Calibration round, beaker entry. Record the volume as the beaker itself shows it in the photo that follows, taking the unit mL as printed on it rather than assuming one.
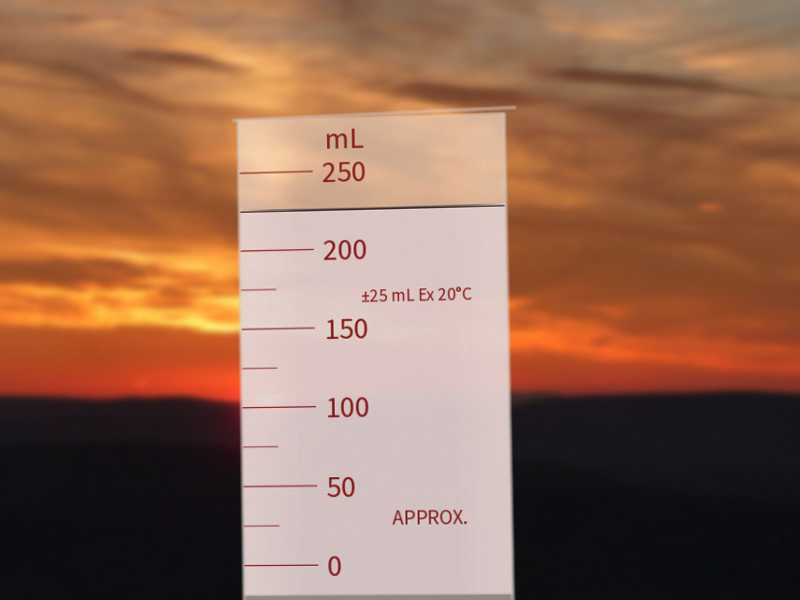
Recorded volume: 225 mL
